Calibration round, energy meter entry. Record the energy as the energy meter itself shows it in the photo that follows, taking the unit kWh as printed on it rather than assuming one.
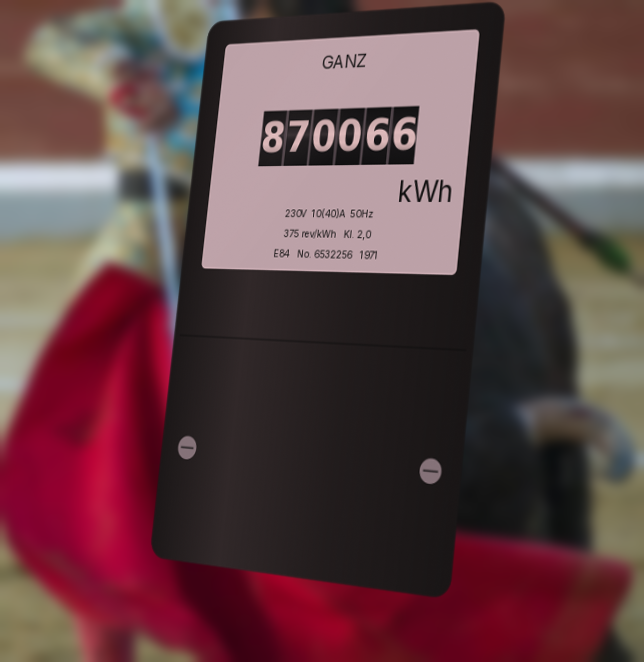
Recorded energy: 870066 kWh
